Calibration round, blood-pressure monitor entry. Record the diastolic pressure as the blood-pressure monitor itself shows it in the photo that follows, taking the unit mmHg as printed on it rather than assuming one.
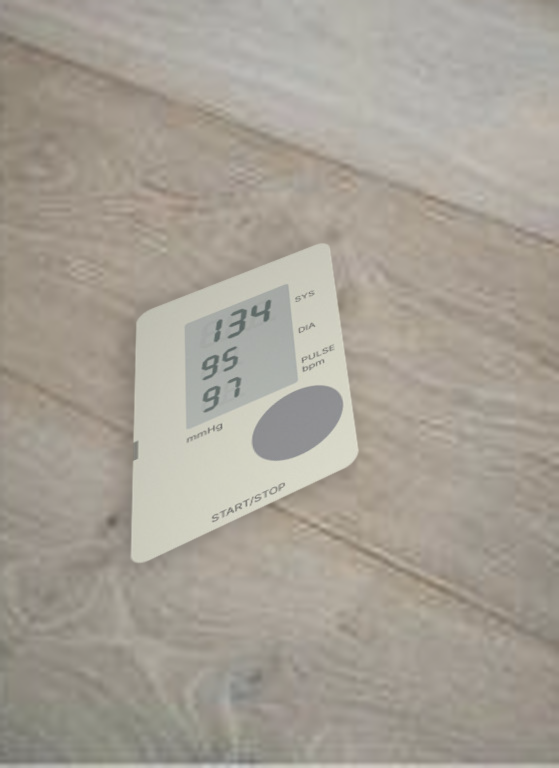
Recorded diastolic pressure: 95 mmHg
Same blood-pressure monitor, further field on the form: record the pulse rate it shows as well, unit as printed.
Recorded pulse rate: 97 bpm
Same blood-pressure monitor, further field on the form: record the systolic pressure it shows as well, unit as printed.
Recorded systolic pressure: 134 mmHg
